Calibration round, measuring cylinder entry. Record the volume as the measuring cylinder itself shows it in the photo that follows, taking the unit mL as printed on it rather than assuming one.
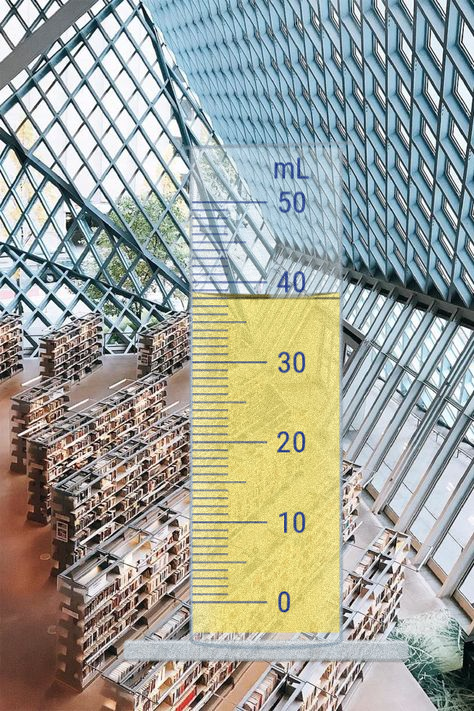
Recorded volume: 38 mL
